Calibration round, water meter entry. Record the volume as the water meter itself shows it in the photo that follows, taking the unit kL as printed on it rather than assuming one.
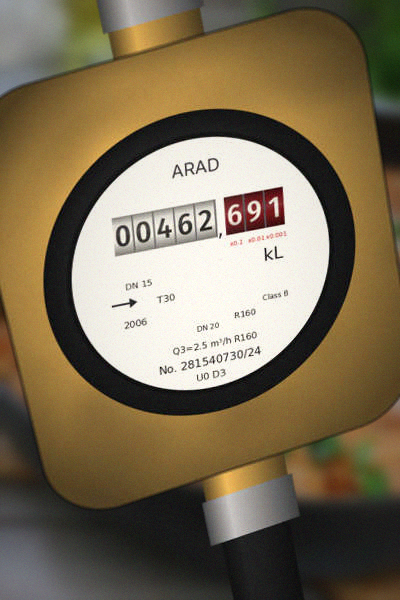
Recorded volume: 462.691 kL
